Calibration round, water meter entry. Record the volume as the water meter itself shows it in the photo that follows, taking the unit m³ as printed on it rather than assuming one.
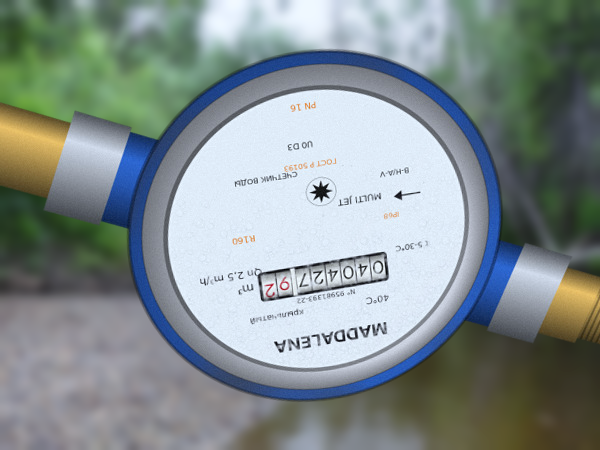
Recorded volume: 40427.92 m³
